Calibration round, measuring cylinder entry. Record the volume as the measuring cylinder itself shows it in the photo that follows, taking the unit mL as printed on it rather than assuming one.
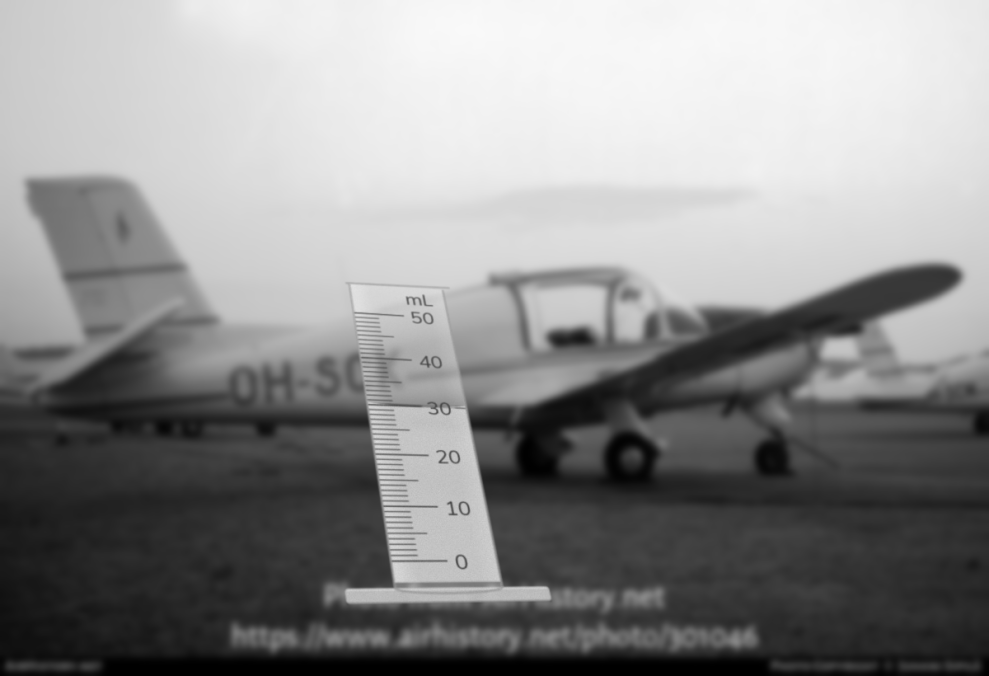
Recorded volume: 30 mL
